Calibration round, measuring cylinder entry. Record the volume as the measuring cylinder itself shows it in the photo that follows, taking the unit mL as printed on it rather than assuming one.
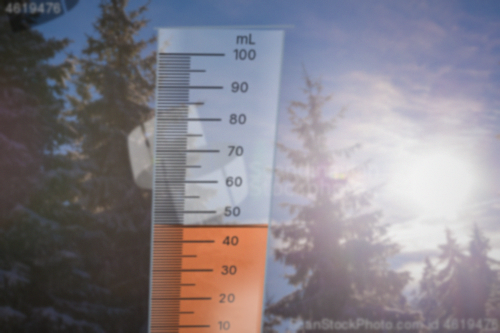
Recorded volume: 45 mL
